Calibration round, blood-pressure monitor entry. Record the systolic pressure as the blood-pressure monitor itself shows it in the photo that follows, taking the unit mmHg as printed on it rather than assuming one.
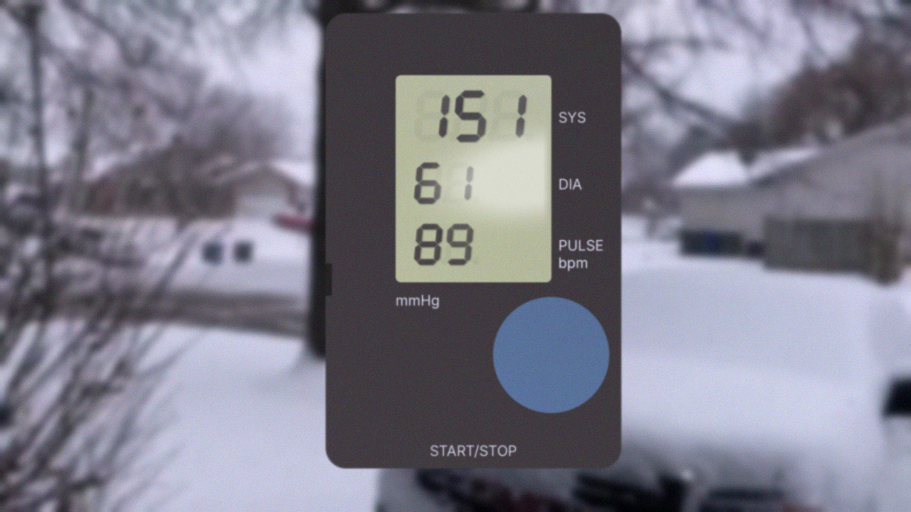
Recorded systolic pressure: 151 mmHg
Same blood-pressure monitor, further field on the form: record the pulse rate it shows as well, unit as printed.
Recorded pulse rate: 89 bpm
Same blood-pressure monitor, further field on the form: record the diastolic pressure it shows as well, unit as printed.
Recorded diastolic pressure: 61 mmHg
